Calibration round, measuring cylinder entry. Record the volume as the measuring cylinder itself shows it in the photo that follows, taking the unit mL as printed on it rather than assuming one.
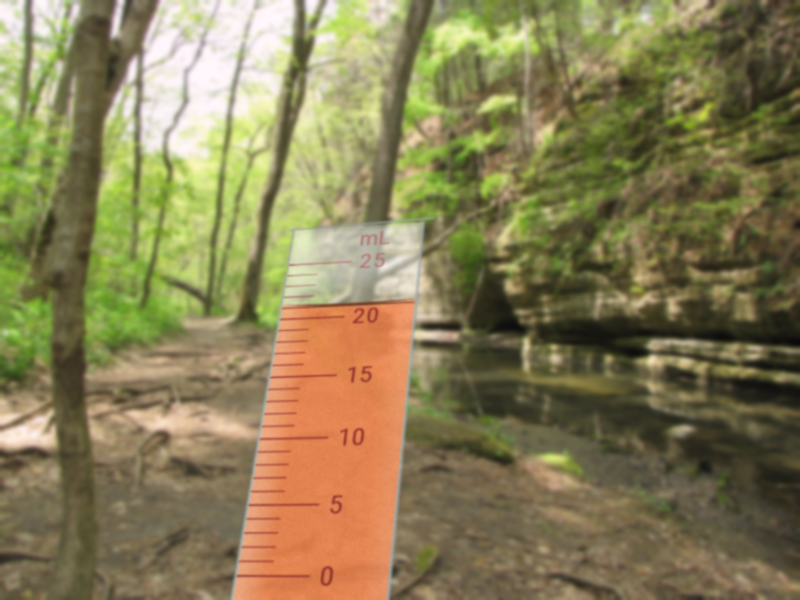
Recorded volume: 21 mL
